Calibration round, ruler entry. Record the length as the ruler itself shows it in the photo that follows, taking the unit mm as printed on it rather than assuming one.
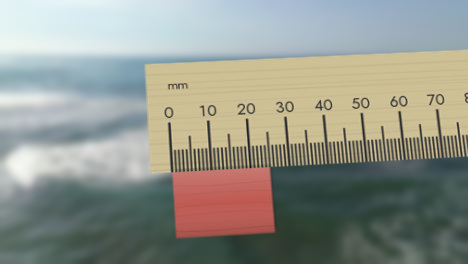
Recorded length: 25 mm
